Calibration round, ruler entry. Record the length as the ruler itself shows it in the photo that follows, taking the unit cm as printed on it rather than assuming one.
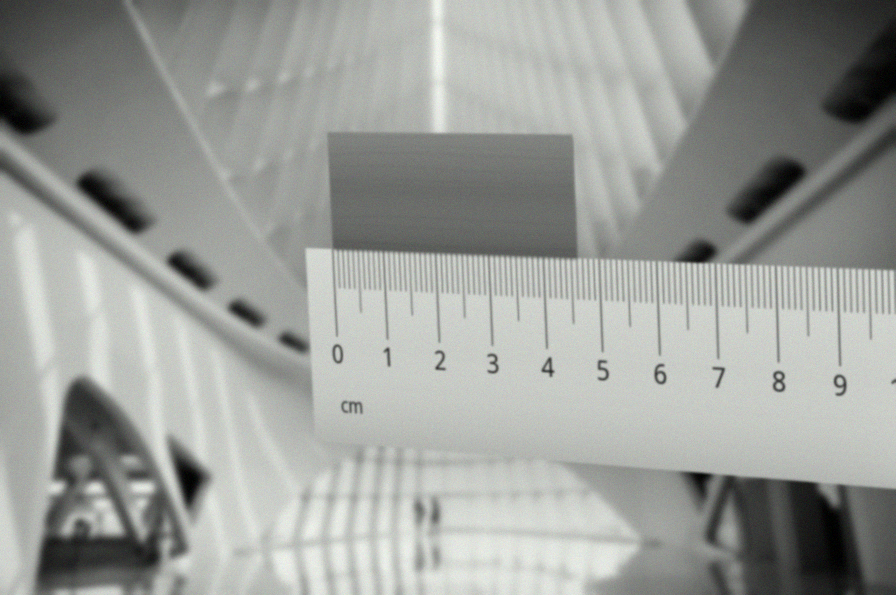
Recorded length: 4.6 cm
